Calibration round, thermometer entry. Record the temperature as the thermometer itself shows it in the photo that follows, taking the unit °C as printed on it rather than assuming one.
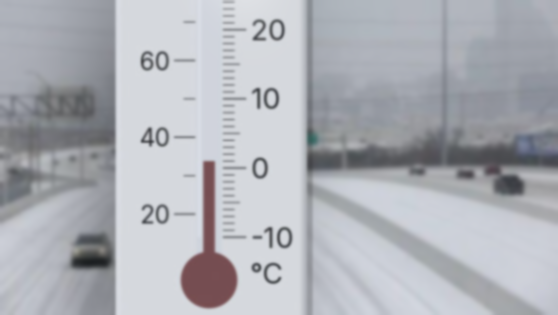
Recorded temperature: 1 °C
